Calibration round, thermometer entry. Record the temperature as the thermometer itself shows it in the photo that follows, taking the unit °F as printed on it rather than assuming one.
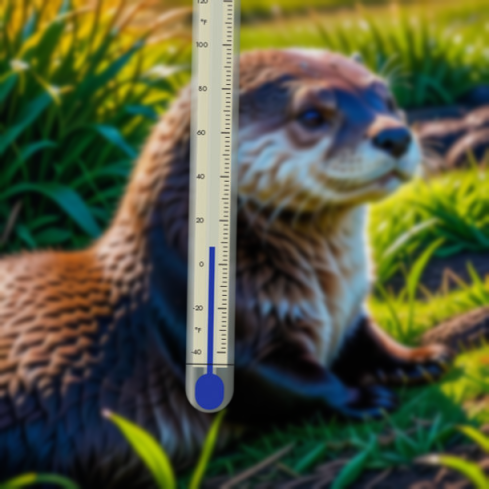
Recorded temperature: 8 °F
